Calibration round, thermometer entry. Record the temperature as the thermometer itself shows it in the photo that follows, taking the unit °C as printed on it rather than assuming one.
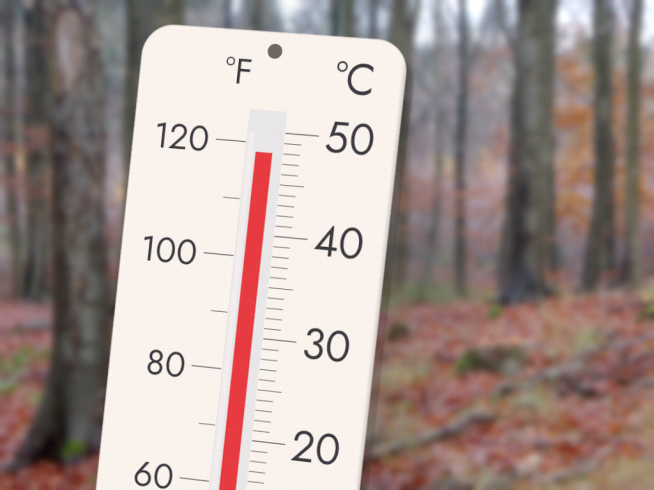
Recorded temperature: 48 °C
